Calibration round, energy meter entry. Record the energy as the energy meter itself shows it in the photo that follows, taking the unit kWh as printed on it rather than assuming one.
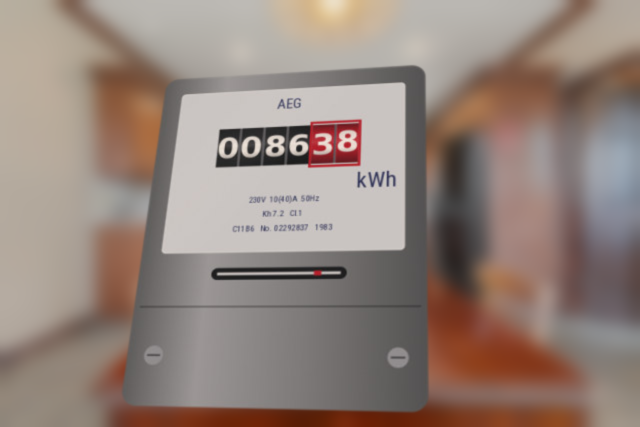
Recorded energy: 86.38 kWh
